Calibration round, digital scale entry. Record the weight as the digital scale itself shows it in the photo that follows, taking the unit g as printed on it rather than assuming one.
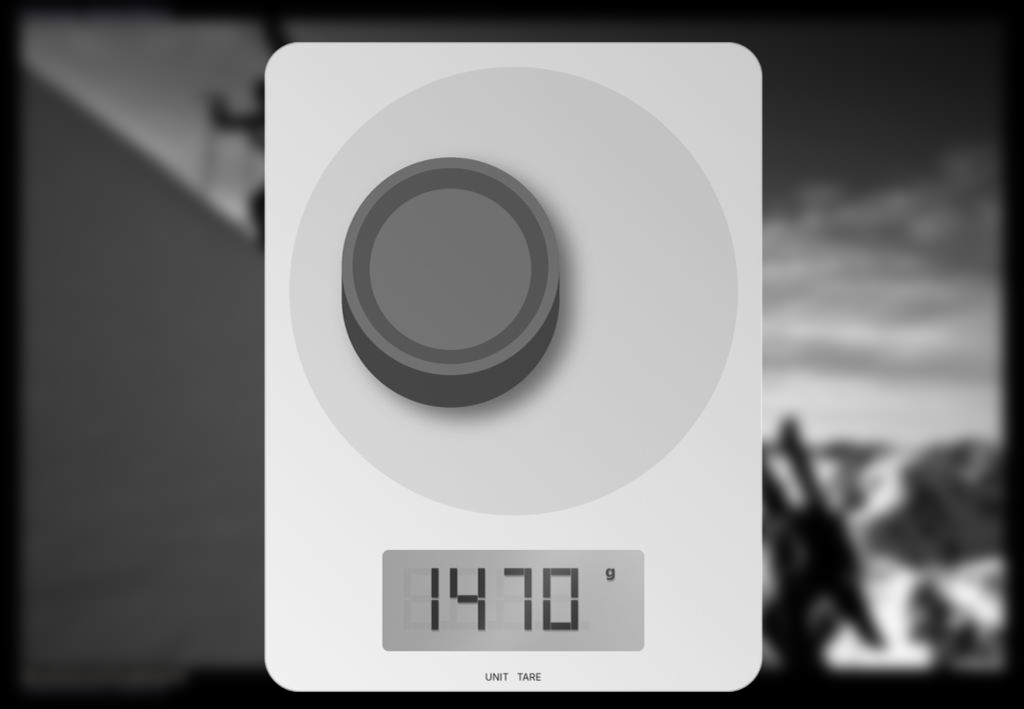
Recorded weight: 1470 g
